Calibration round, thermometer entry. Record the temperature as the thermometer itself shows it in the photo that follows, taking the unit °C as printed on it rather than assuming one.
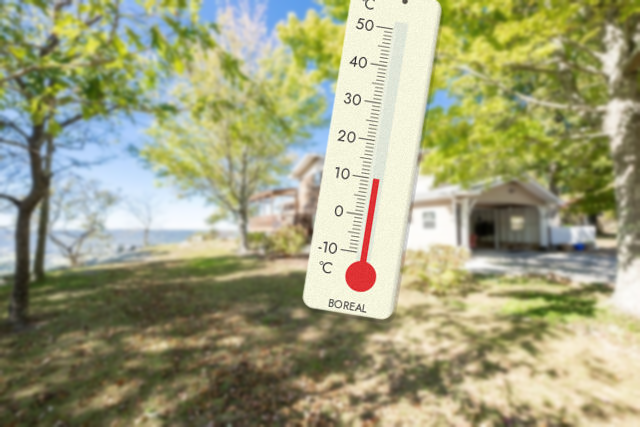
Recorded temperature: 10 °C
